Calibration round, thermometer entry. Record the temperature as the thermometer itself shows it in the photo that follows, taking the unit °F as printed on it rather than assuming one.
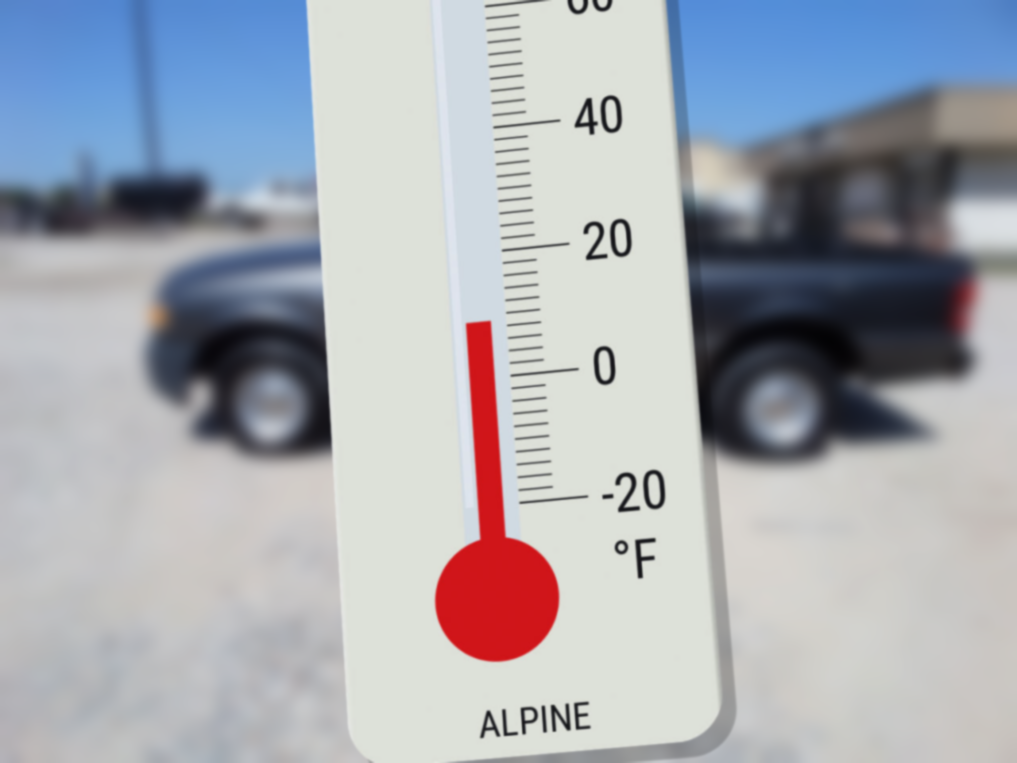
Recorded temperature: 9 °F
